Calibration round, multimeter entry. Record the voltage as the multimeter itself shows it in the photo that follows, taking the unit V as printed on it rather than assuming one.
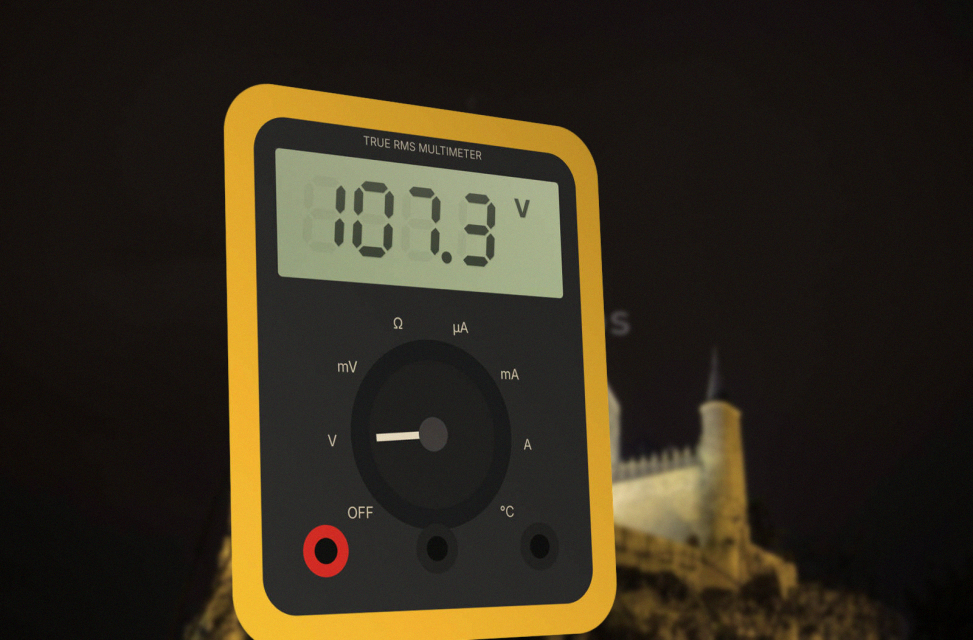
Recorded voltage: 107.3 V
